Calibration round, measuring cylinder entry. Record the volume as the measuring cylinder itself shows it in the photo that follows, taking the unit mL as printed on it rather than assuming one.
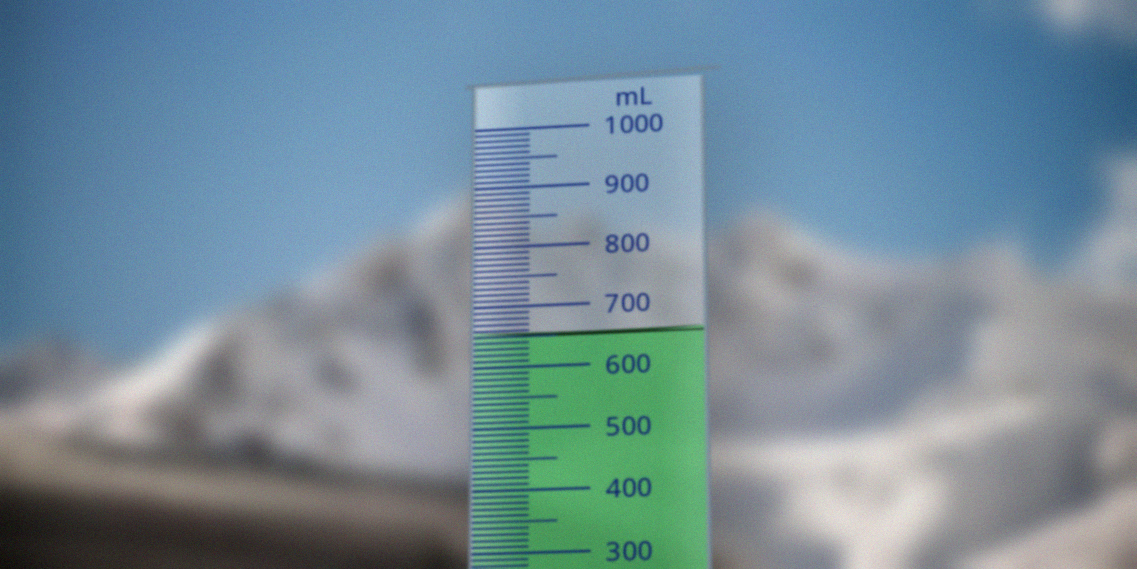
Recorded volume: 650 mL
